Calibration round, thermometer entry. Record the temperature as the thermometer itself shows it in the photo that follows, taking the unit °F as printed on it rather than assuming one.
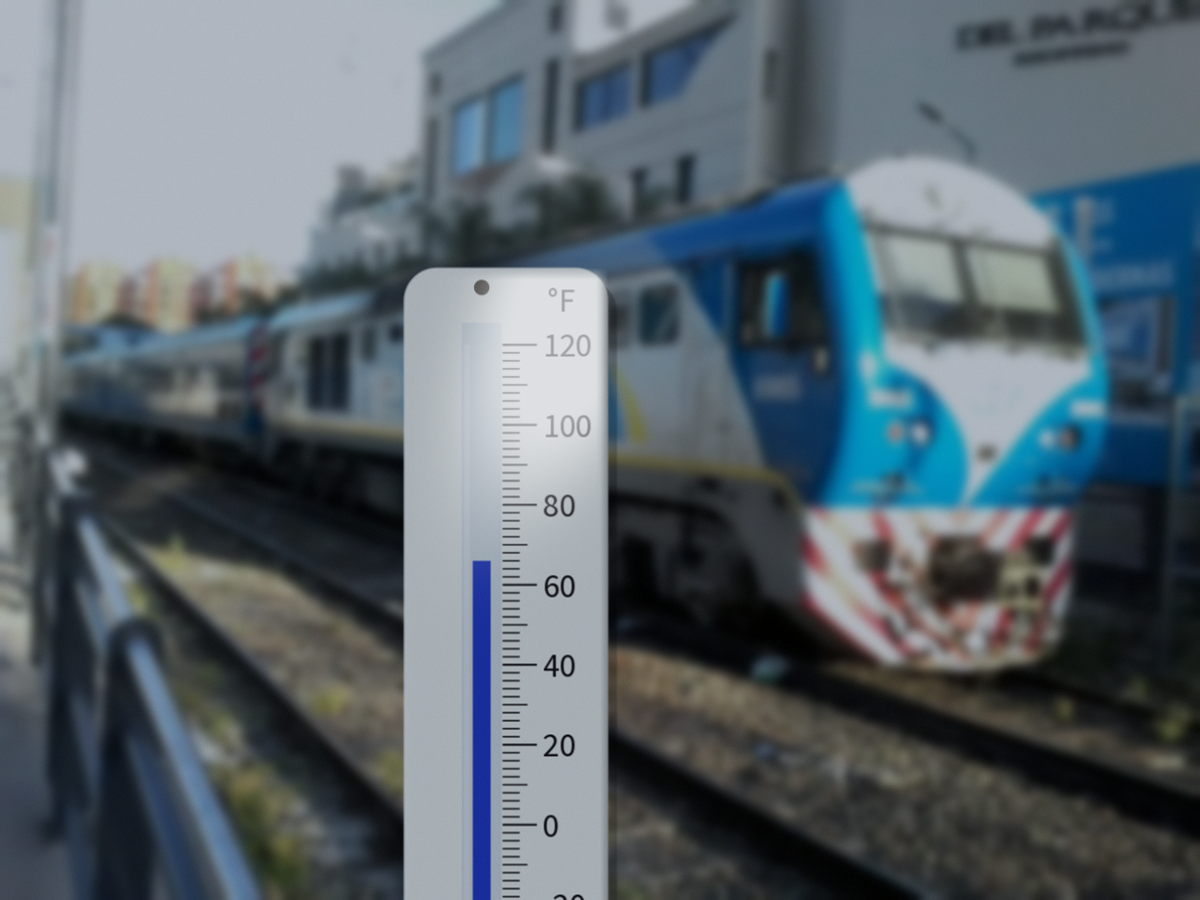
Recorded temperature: 66 °F
